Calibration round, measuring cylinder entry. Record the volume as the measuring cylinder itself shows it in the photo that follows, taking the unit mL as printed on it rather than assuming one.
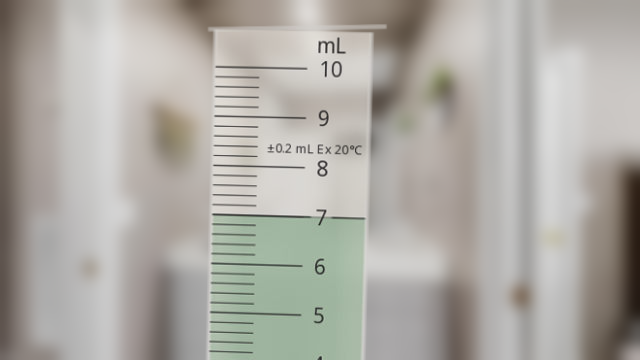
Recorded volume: 7 mL
